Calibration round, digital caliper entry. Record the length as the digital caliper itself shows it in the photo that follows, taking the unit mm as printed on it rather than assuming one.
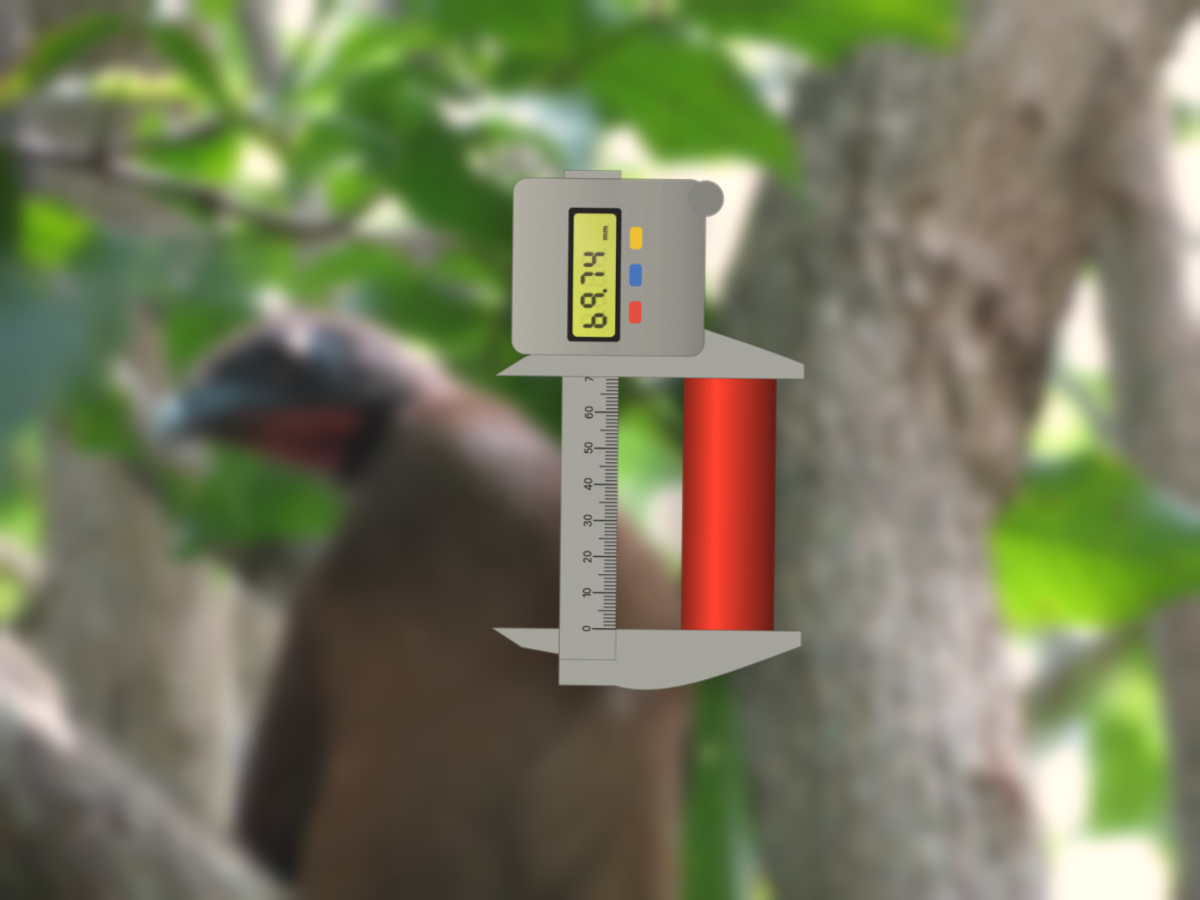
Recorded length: 69.74 mm
